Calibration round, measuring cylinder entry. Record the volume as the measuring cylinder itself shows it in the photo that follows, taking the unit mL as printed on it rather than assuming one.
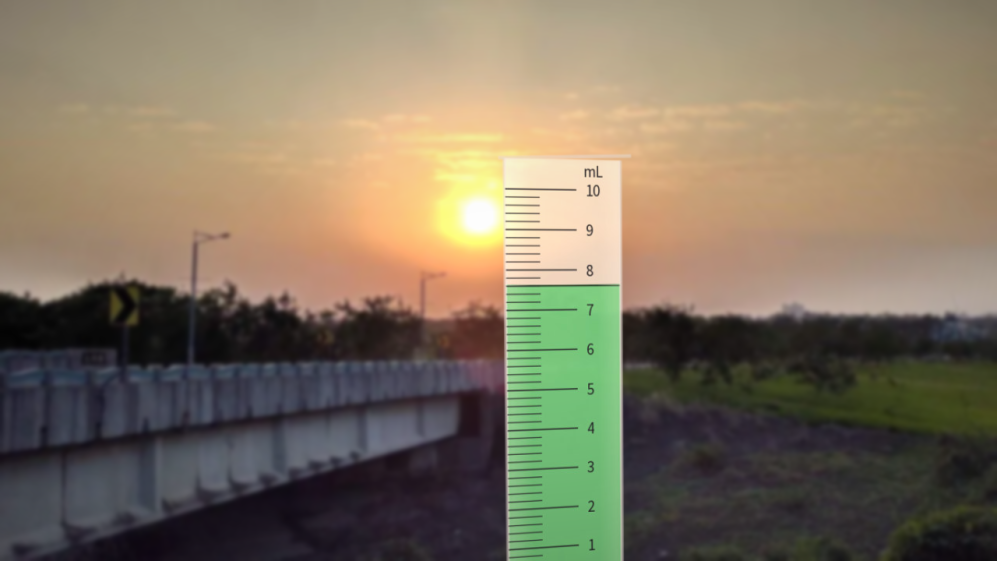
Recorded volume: 7.6 mL
